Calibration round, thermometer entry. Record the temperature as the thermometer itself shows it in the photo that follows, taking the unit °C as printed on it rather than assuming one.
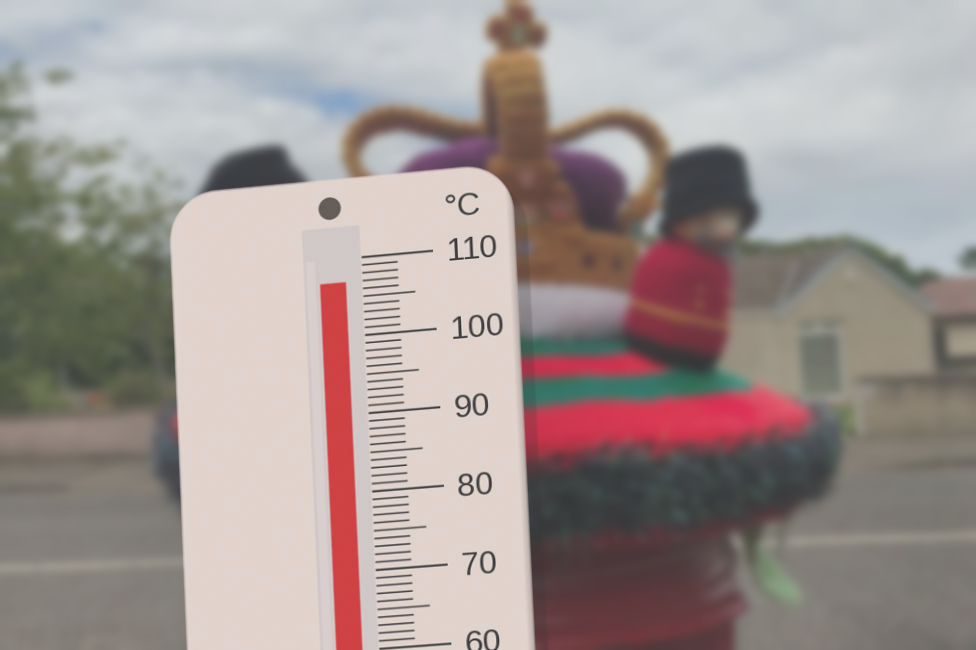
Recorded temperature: 107 °C
